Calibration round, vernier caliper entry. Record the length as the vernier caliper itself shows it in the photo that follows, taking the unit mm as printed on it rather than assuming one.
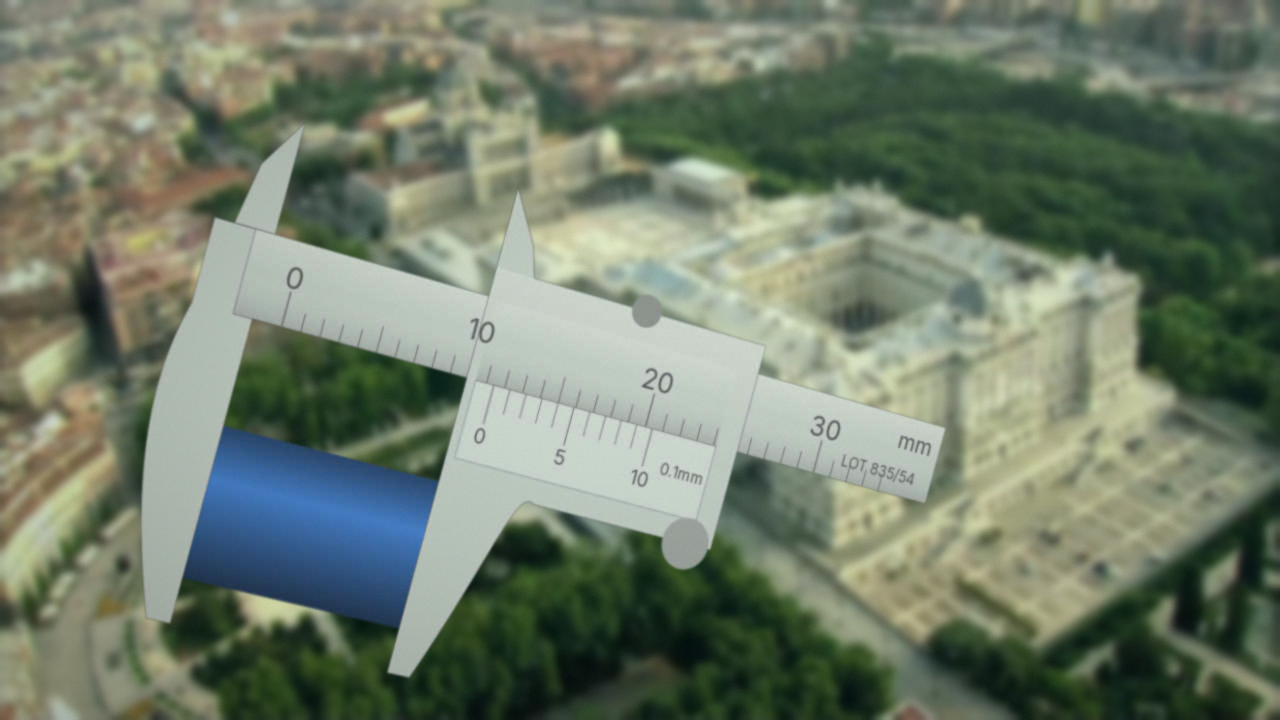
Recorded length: 11.4 mm
